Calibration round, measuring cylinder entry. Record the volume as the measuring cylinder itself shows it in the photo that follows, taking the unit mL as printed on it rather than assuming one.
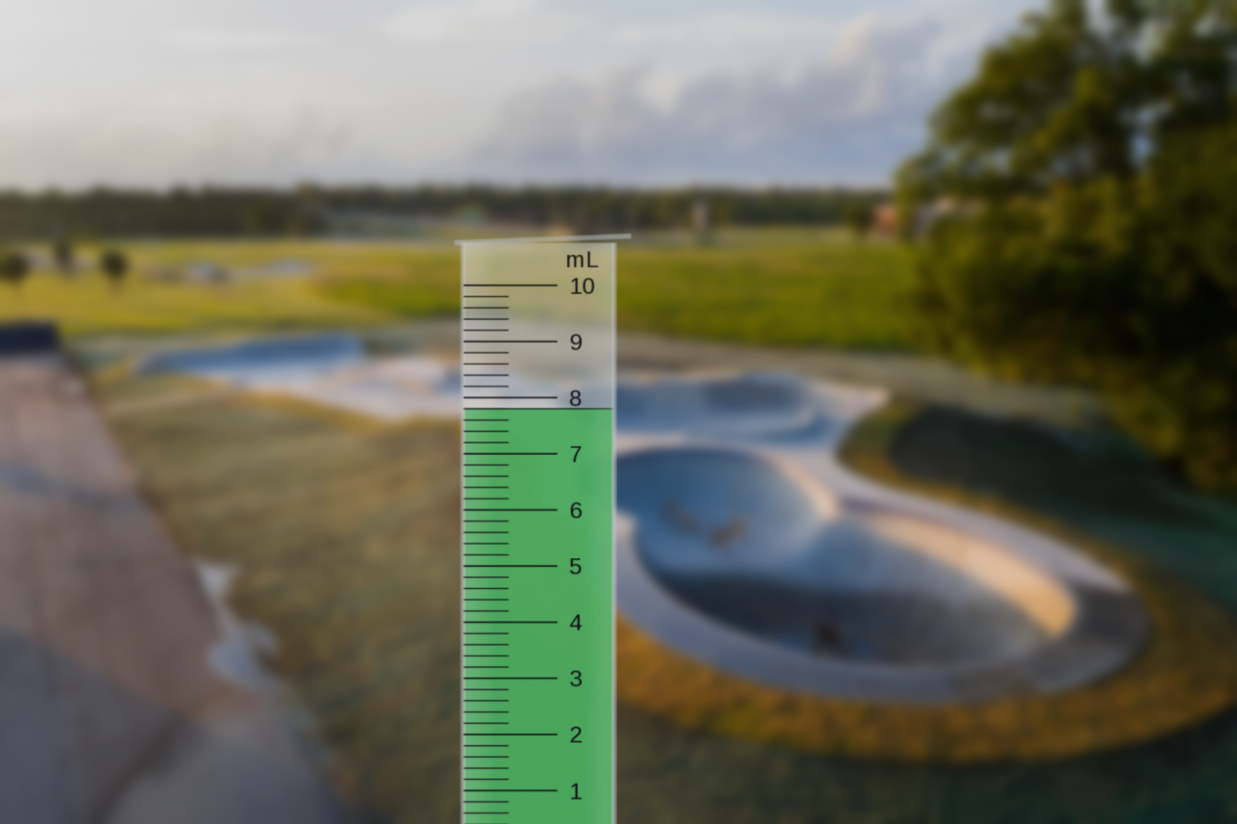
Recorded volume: 7.8 mL
